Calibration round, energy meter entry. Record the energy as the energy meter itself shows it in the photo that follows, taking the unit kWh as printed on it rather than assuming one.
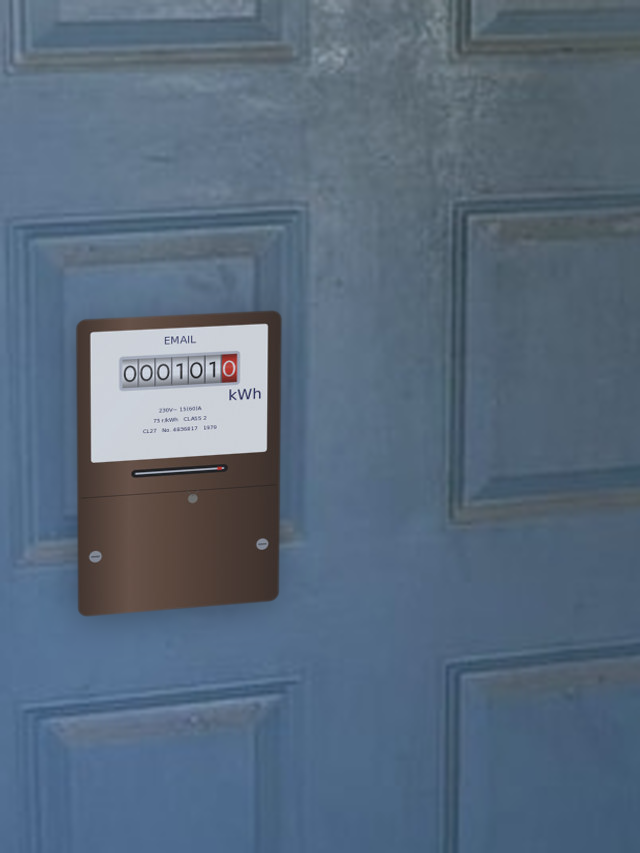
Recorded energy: 101.0 kWh
